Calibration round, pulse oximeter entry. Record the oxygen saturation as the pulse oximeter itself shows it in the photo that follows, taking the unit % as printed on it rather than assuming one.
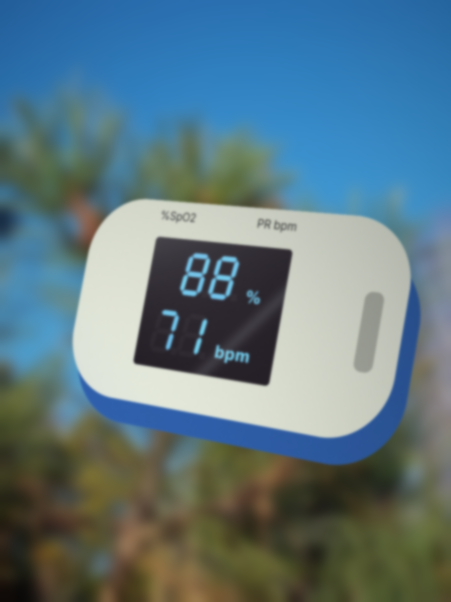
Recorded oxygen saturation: 88 %
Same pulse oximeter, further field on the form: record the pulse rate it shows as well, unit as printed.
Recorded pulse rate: 71 bpm
